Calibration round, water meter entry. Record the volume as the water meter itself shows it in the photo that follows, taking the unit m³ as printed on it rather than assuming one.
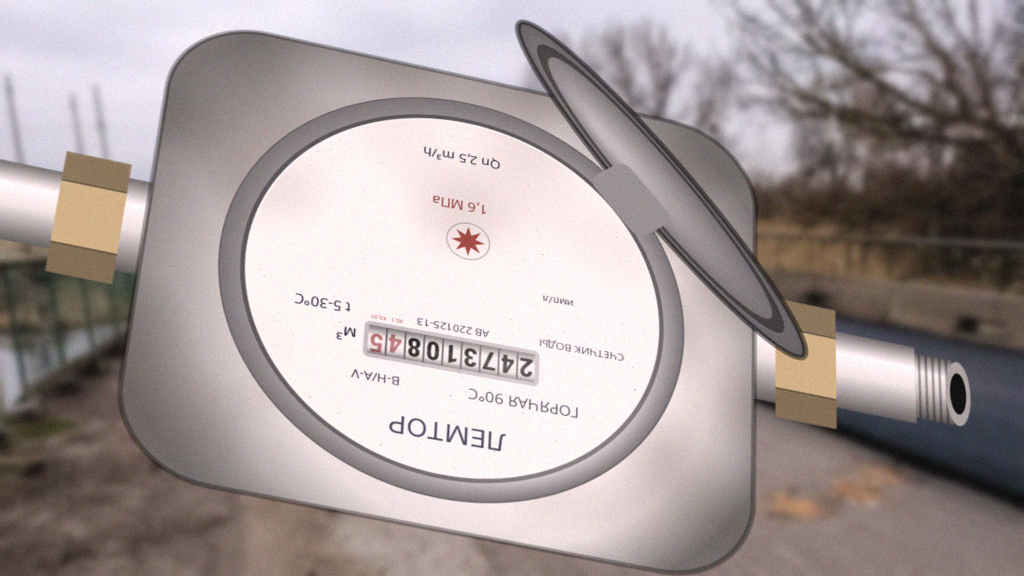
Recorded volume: 2473108.45 m³
